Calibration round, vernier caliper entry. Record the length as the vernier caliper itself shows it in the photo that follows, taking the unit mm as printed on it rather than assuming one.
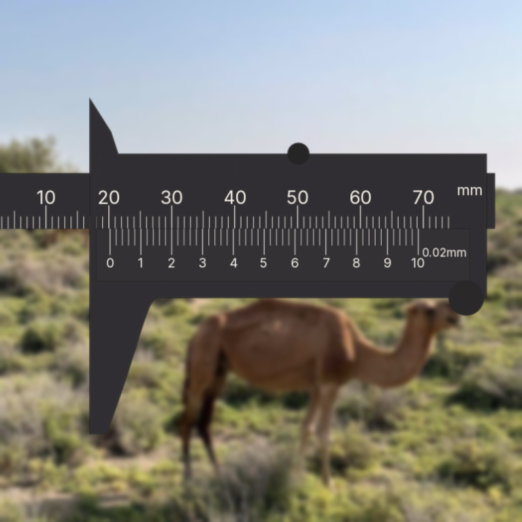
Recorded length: 20.2 mm
